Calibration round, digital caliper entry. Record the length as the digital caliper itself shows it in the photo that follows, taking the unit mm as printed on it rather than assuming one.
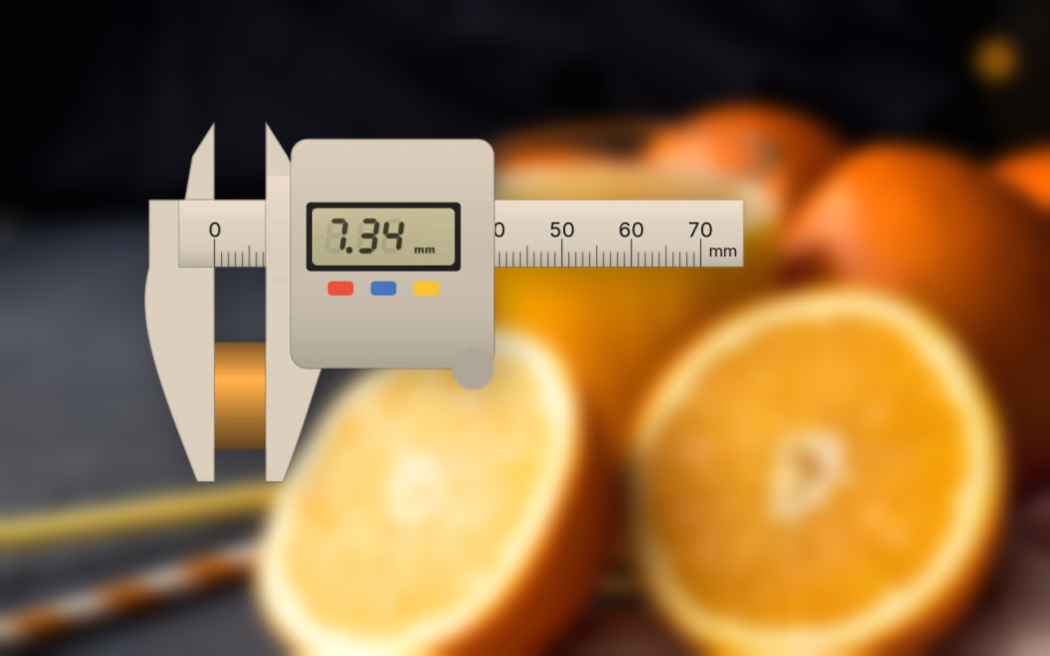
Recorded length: 7.34 mm
